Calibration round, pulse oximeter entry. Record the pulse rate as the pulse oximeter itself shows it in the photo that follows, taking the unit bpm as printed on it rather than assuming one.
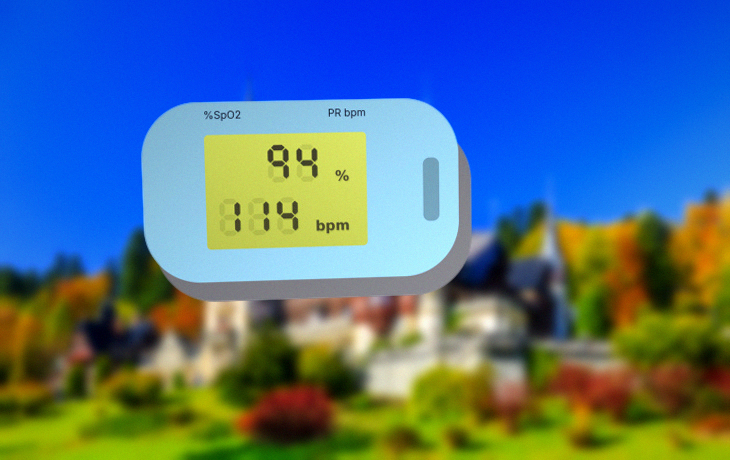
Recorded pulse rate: 114 bpm
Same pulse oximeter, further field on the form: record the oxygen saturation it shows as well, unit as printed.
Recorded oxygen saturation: 94 %
